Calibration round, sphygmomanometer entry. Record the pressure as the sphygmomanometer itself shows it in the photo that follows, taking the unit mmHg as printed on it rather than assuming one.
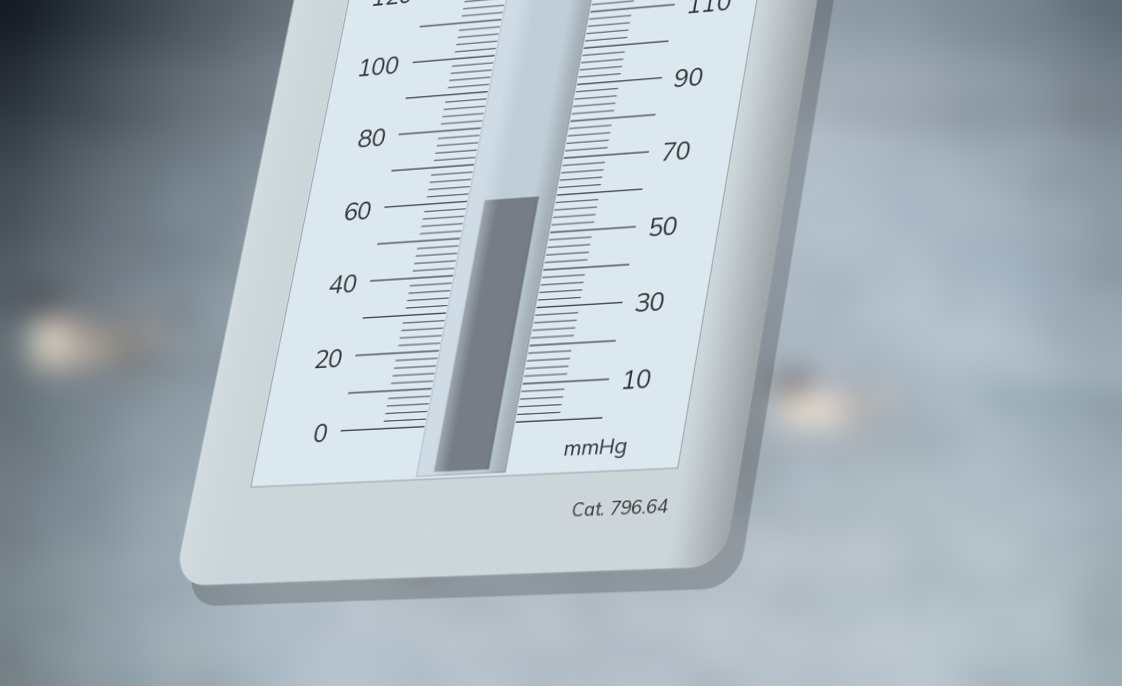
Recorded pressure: 60 mmHg
